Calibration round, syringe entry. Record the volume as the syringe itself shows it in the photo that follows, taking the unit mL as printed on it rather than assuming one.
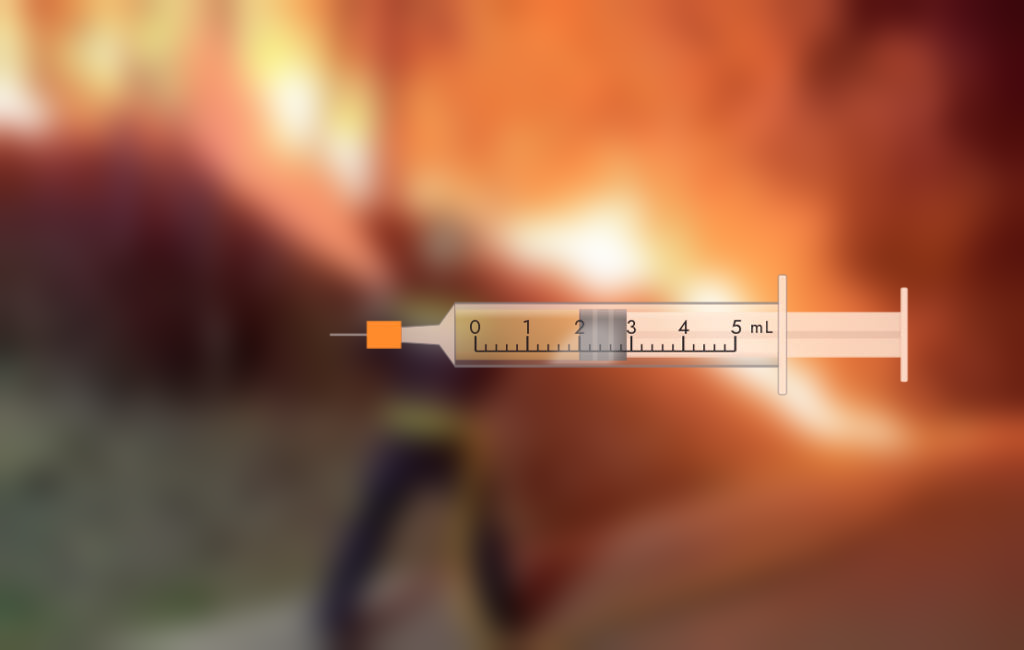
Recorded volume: 2 mL
